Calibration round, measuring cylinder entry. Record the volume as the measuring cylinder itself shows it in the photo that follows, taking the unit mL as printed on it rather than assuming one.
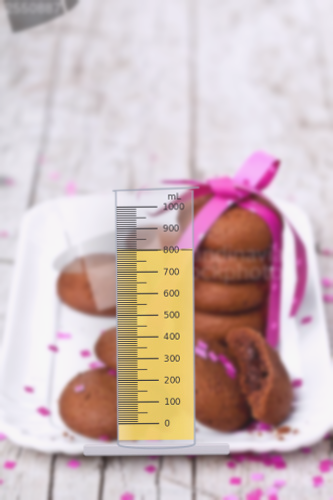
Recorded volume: 800 mL
